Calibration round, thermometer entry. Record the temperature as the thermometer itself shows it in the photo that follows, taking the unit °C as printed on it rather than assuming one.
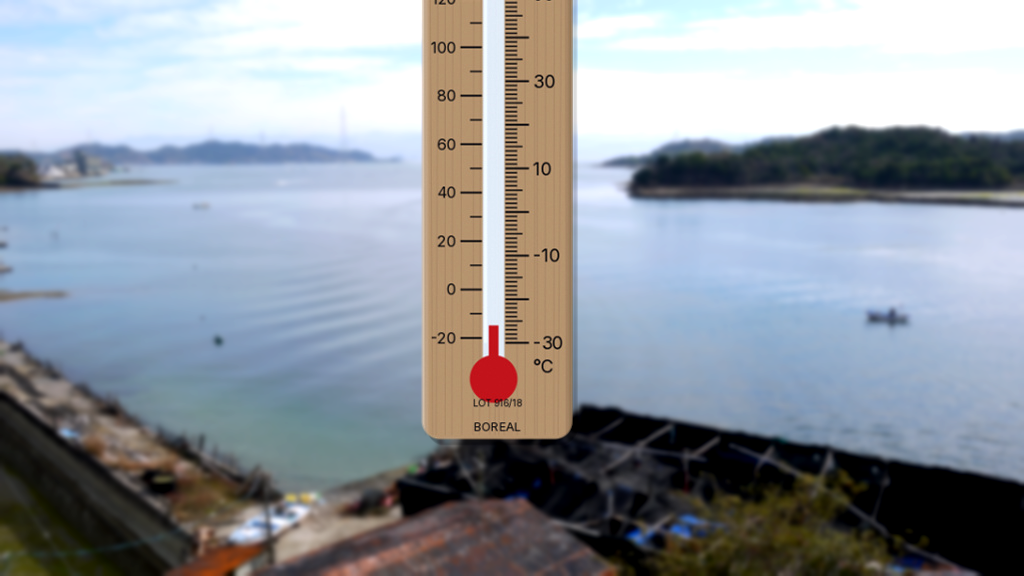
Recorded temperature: -26 °C
